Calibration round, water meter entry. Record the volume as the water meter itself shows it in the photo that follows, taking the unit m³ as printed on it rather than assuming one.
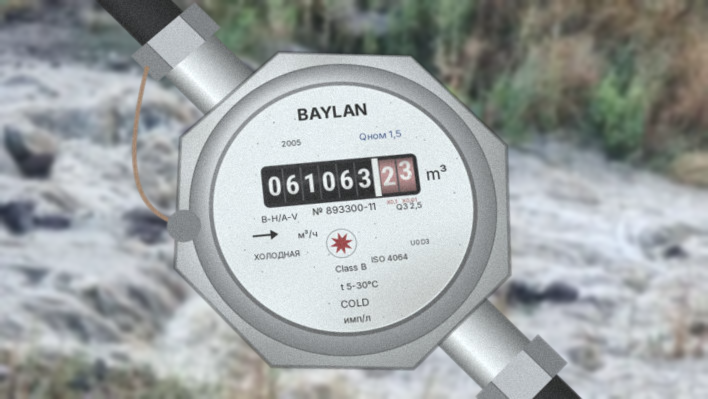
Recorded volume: 61063.23 m³
